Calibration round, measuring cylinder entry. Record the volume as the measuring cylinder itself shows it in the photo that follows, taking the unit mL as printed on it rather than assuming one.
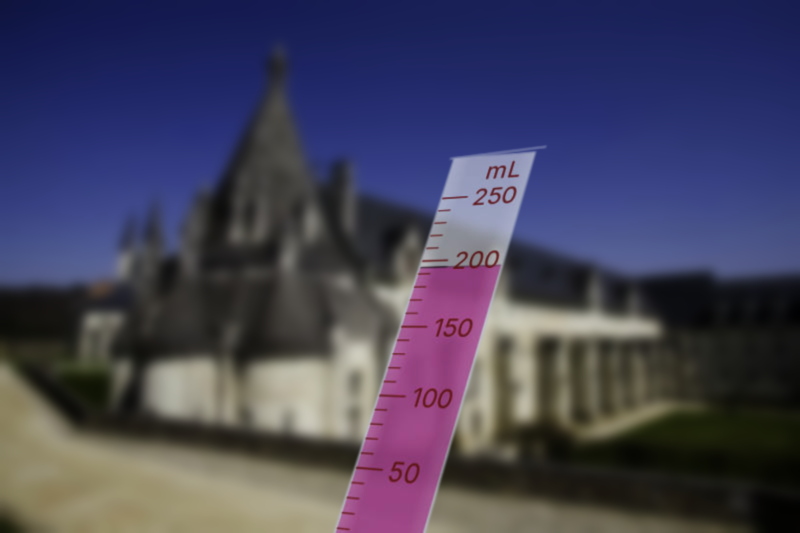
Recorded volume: 195 mL
